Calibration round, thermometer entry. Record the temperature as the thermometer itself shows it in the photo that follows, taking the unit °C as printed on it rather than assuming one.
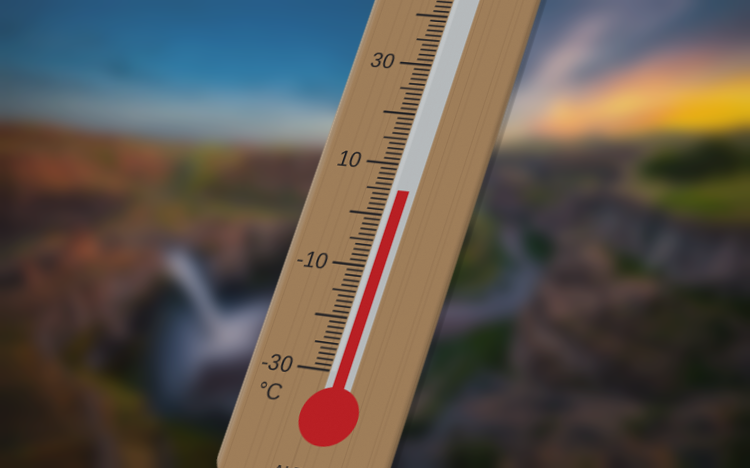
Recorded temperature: 5 °C
